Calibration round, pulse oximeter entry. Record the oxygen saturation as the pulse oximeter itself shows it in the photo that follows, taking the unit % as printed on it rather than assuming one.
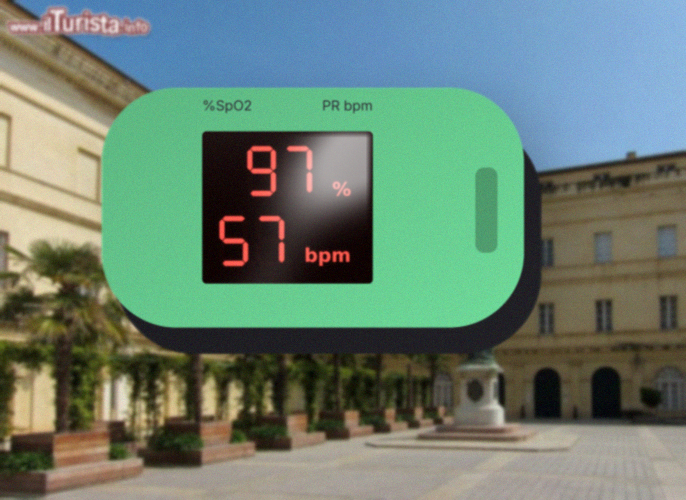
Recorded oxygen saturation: 97 %
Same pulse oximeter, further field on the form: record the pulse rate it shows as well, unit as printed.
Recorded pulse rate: 57 bpm
